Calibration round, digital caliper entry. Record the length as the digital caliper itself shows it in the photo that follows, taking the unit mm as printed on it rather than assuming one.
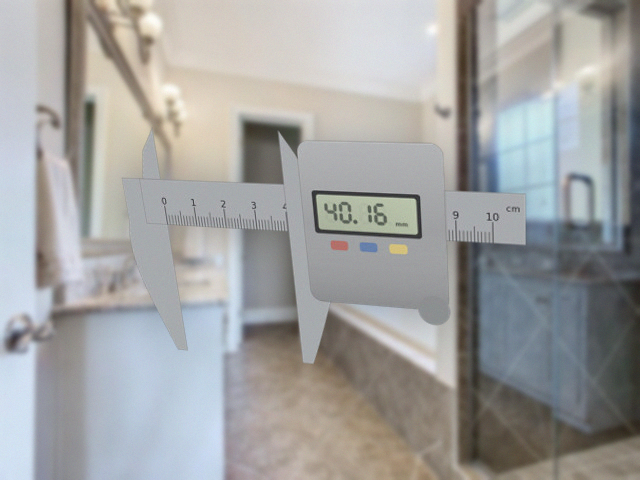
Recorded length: 40.16 mm
